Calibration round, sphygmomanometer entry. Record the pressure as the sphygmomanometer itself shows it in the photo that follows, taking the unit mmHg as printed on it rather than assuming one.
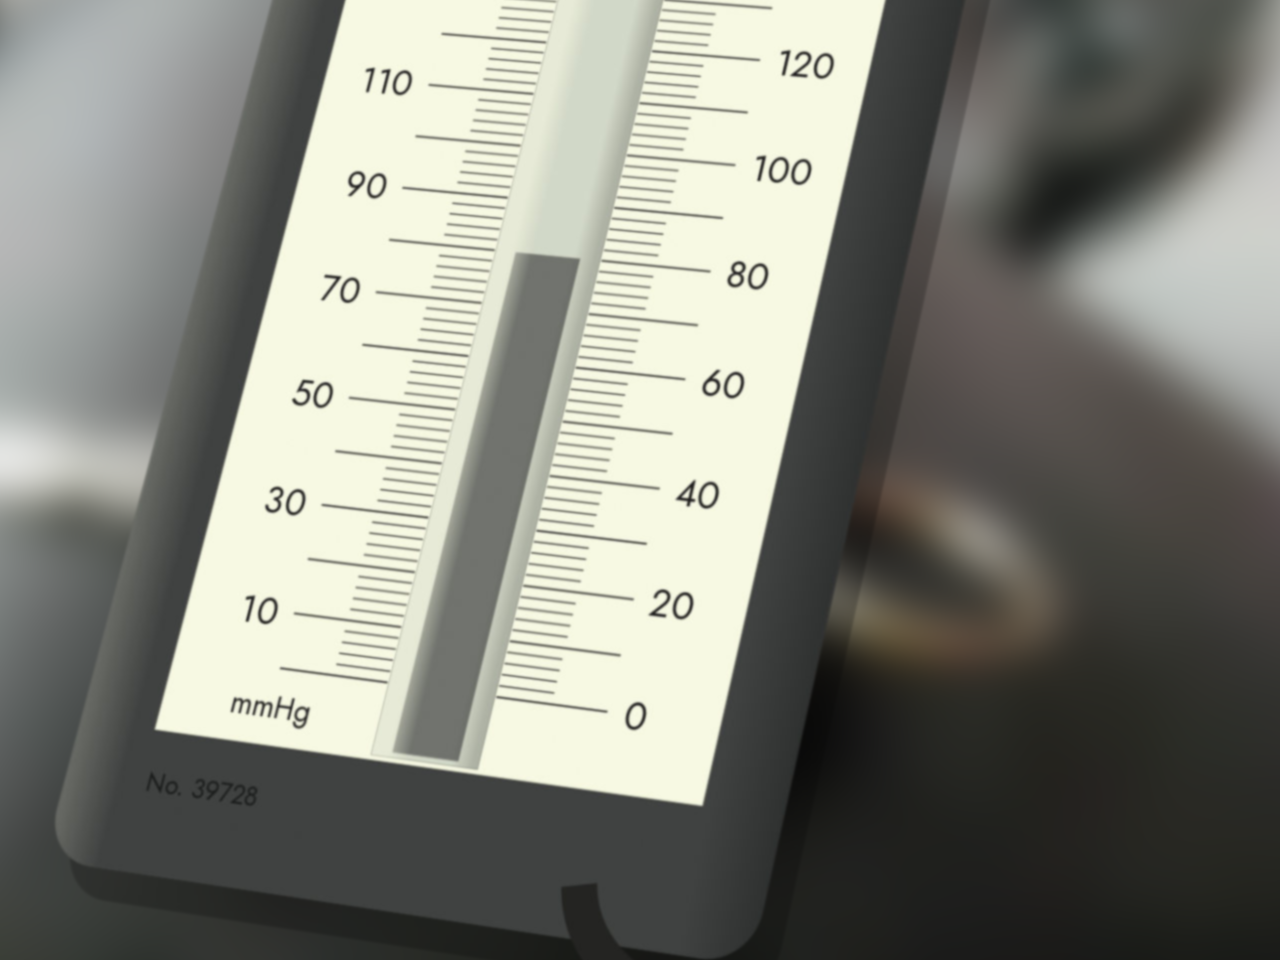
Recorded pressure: 80 mmHg
